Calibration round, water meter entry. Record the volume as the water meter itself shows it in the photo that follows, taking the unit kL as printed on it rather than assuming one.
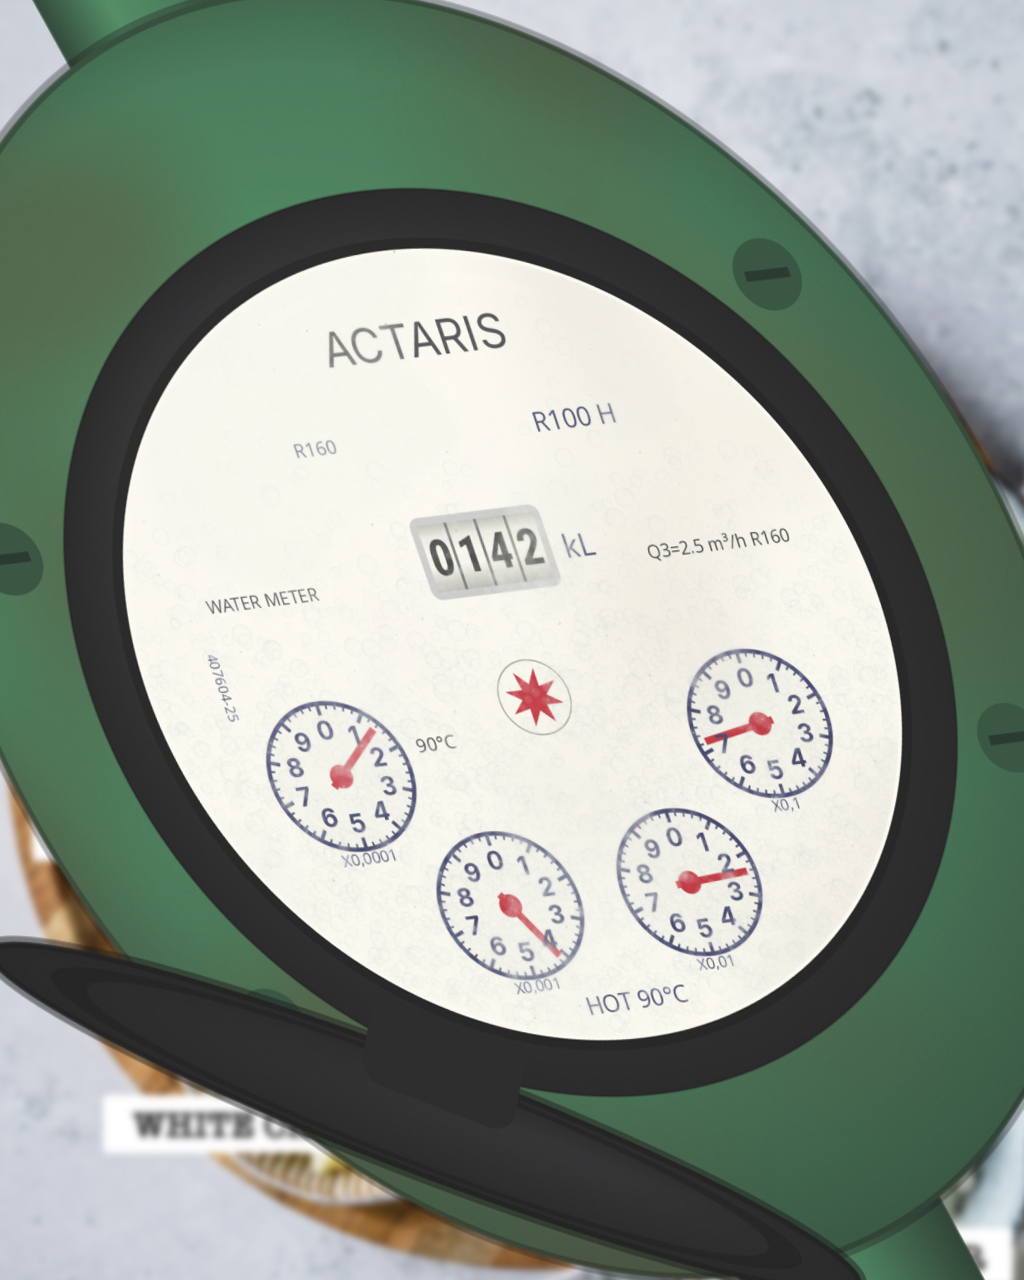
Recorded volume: 142.7241 kL
